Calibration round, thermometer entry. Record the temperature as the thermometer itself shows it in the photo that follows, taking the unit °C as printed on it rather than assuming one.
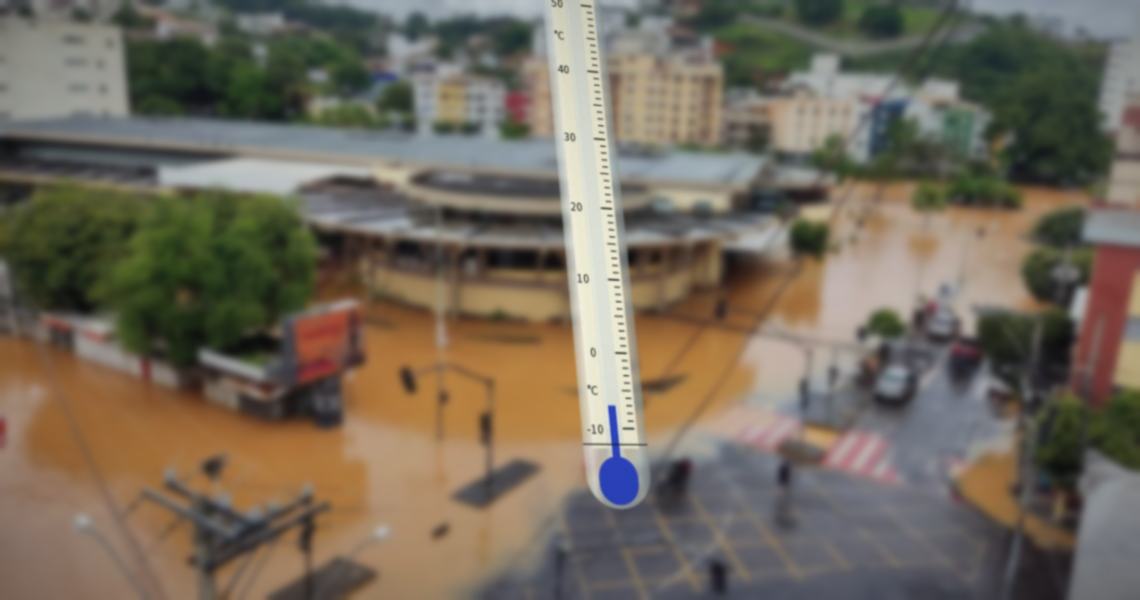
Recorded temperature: -7 °C
